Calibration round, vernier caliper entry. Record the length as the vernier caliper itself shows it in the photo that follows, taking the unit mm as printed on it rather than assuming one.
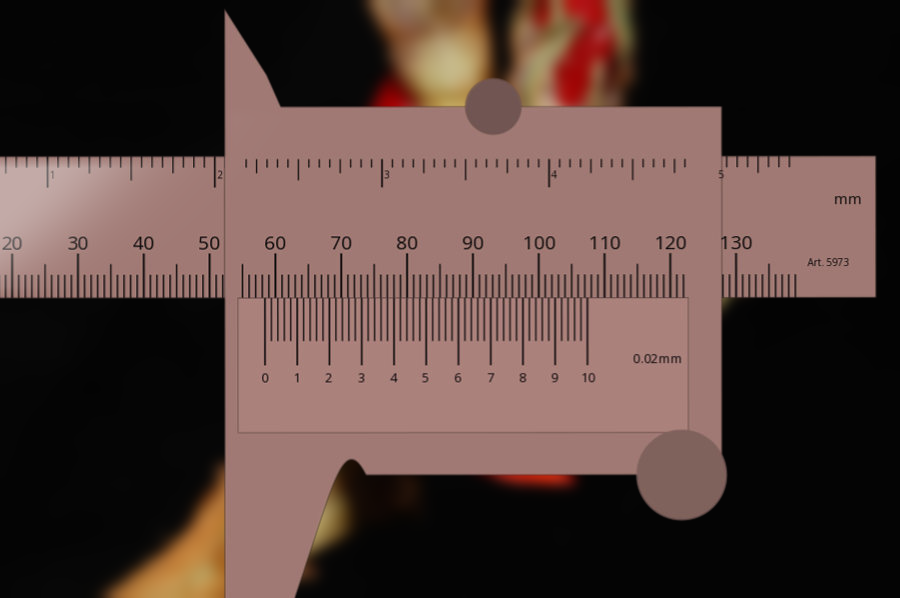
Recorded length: 58.4 mm
